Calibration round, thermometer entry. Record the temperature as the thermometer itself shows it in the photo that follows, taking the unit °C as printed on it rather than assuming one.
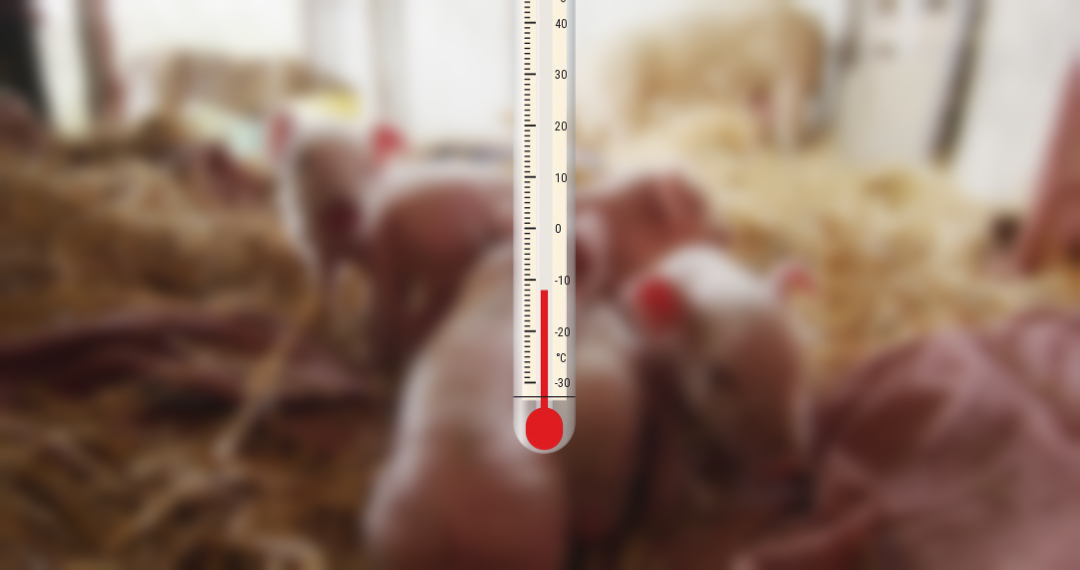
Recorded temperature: -12 °C
